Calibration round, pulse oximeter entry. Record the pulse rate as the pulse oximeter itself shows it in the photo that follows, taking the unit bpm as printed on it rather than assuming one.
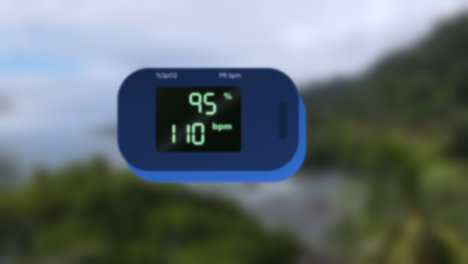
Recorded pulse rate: 110 bpm
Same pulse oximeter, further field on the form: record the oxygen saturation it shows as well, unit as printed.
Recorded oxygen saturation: 95 %
